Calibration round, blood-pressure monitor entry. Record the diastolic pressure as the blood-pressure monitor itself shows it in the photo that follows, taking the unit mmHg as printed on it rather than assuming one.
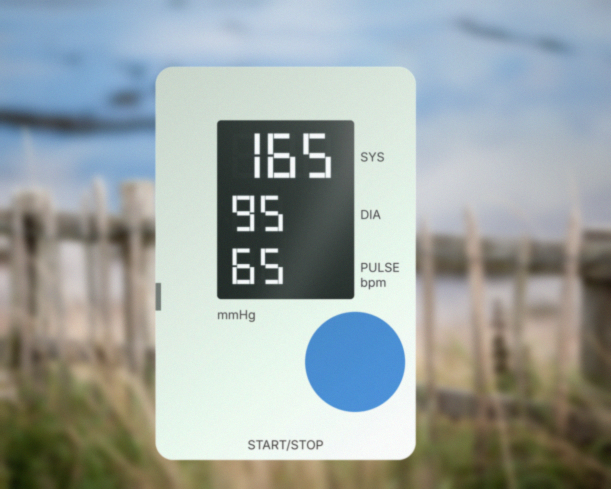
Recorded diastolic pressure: 95 mmHg
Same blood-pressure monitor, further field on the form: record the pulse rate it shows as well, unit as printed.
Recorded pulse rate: 65 bpm
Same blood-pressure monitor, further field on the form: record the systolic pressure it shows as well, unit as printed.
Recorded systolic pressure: 165 mmHg
